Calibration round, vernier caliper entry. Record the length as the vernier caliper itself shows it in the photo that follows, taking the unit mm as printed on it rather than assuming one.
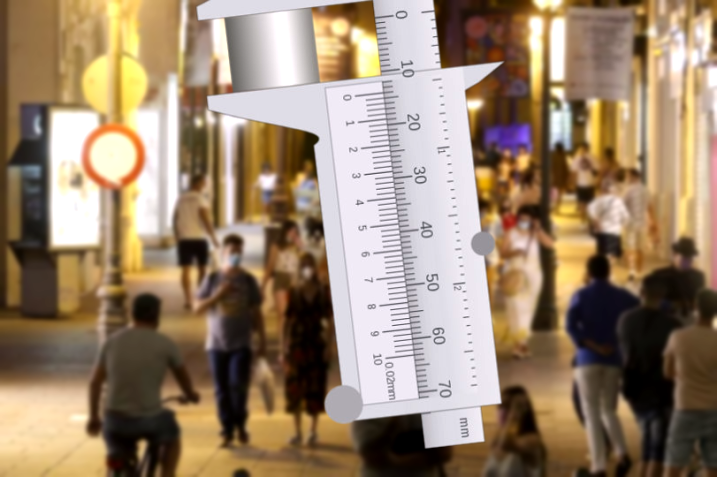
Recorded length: 14.0 mm
